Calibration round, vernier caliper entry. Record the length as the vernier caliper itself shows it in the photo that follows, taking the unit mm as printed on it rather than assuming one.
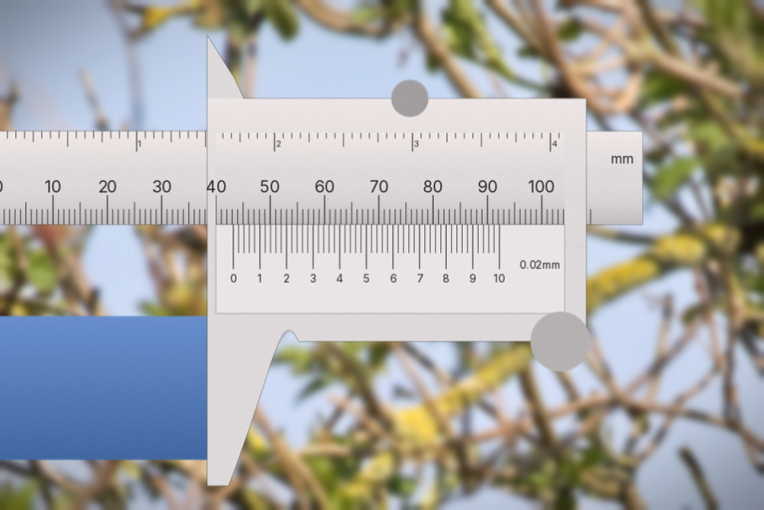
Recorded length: 43.2 mm
